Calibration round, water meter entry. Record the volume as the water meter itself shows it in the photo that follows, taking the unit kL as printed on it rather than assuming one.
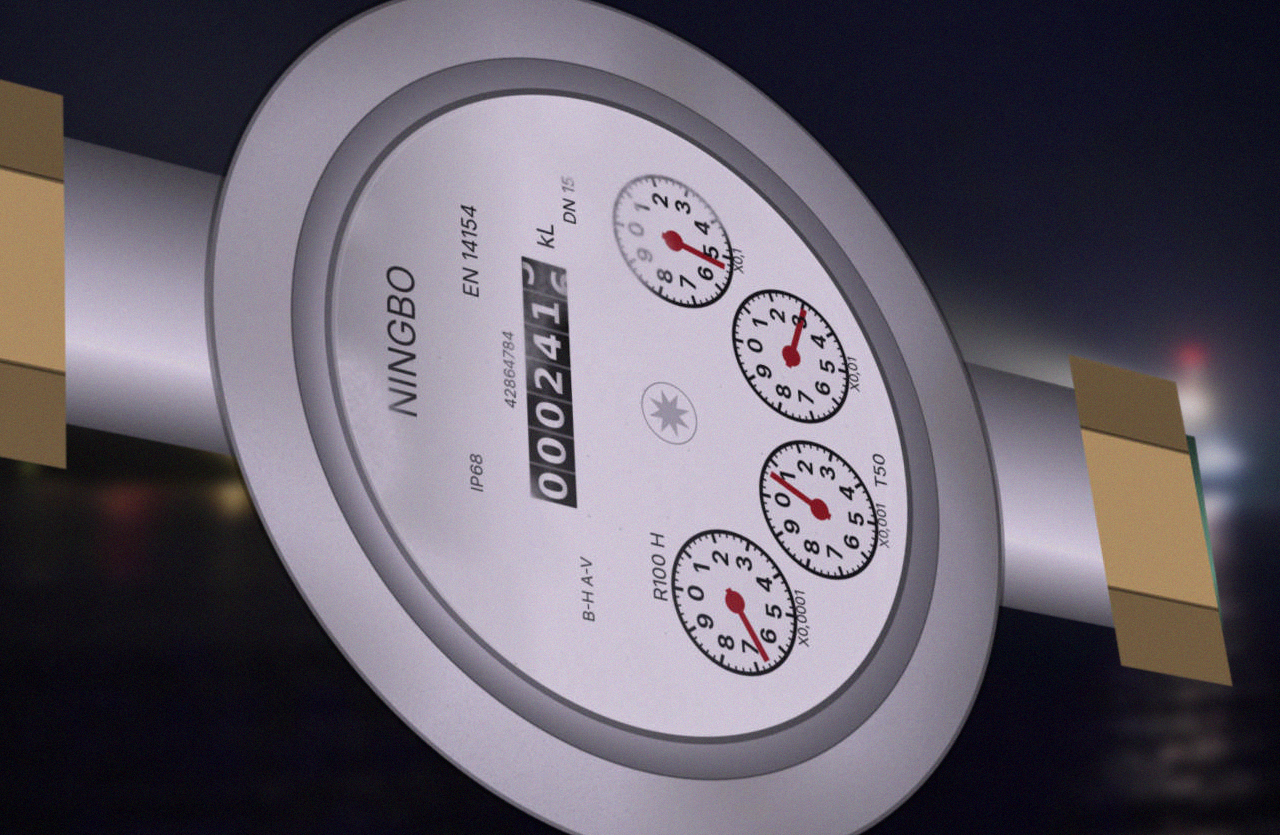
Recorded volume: 2415.5306 kL
